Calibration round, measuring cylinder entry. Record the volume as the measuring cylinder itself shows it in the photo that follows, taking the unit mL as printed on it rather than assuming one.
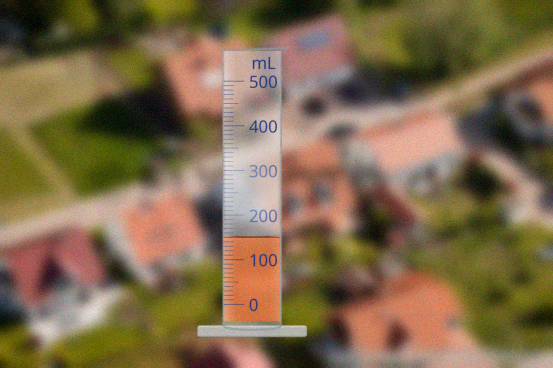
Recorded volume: 150 mL
